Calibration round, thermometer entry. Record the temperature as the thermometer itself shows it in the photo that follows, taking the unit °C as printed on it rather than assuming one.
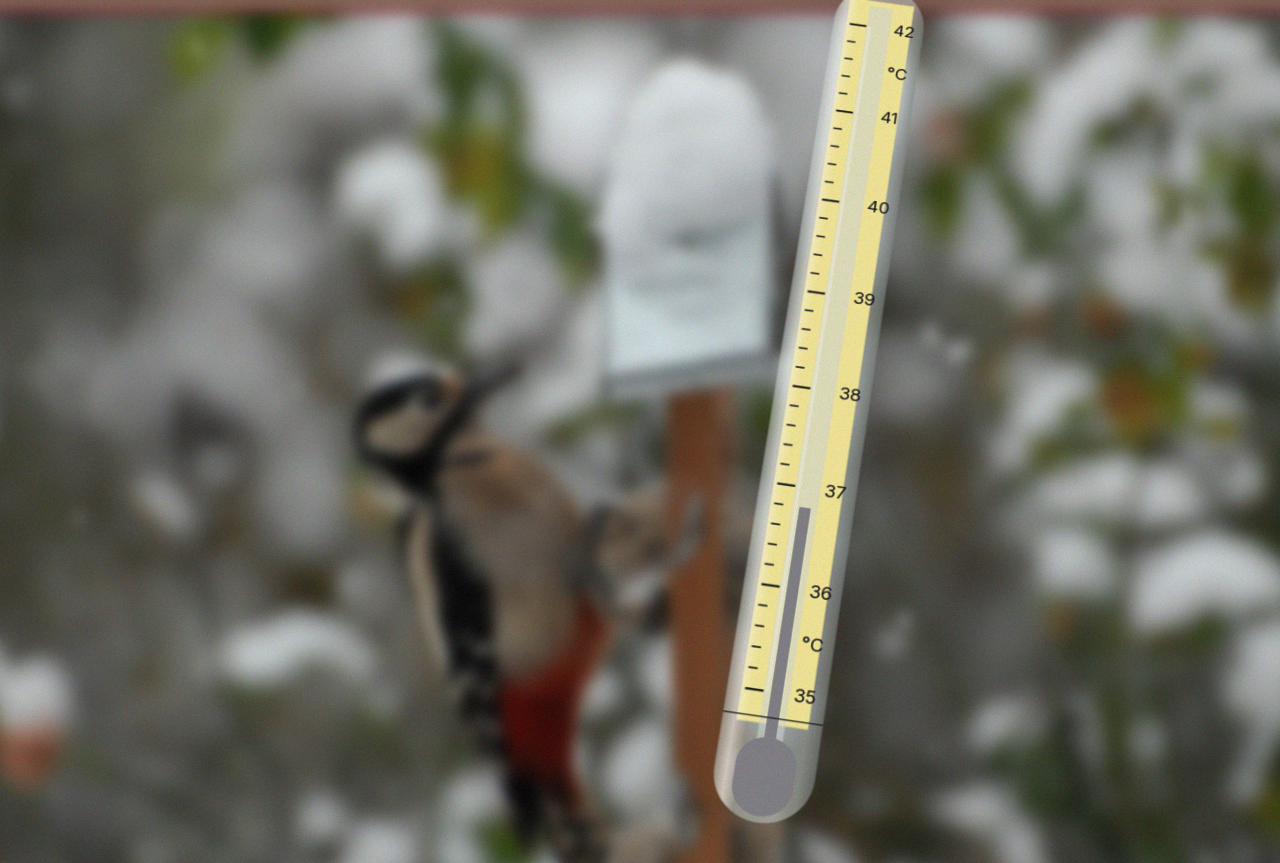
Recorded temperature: 36.8 °C
